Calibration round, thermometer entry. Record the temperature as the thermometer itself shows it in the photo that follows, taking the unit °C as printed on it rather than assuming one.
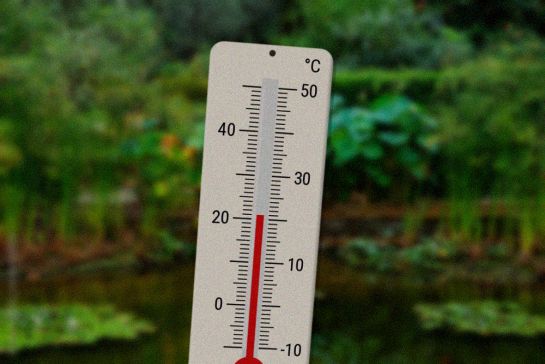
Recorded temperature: 21 °C
